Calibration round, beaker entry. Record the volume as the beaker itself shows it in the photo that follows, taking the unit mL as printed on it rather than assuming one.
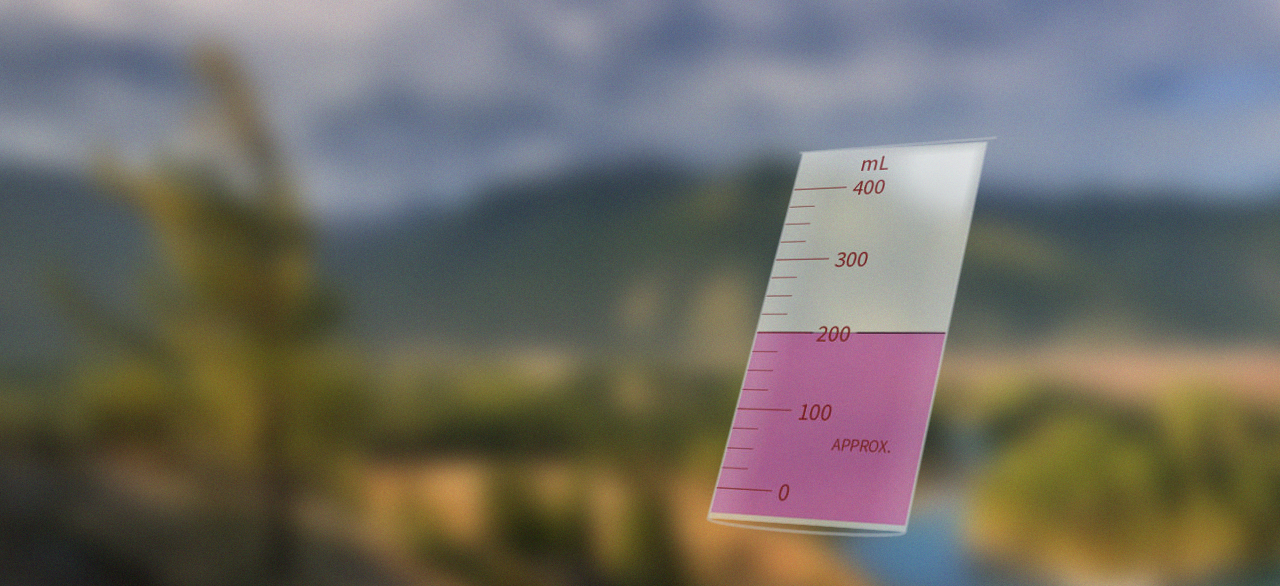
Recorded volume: 200 mL
